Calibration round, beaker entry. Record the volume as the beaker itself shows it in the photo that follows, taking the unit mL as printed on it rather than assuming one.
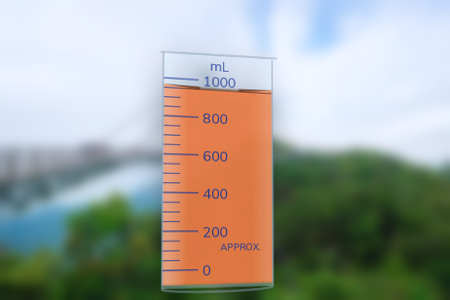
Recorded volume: 950 mL
